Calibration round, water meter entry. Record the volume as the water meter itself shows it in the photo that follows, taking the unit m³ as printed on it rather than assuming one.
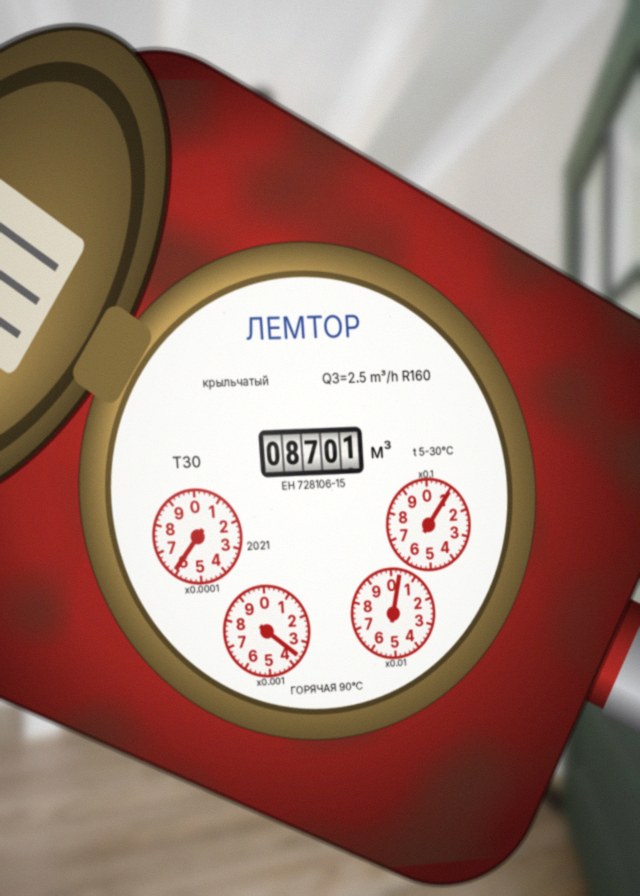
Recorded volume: 8701.1036 m³
